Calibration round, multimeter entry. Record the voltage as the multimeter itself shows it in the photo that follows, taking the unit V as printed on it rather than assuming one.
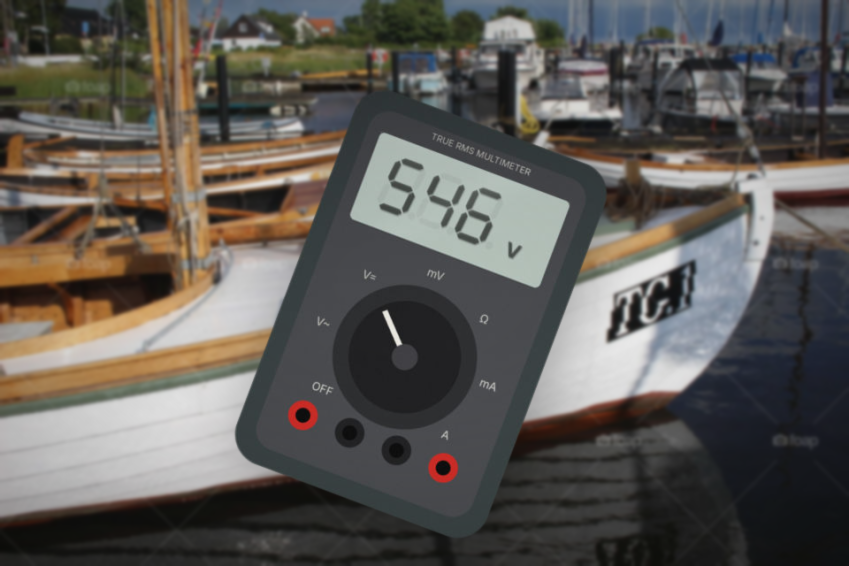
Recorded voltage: 546 V
